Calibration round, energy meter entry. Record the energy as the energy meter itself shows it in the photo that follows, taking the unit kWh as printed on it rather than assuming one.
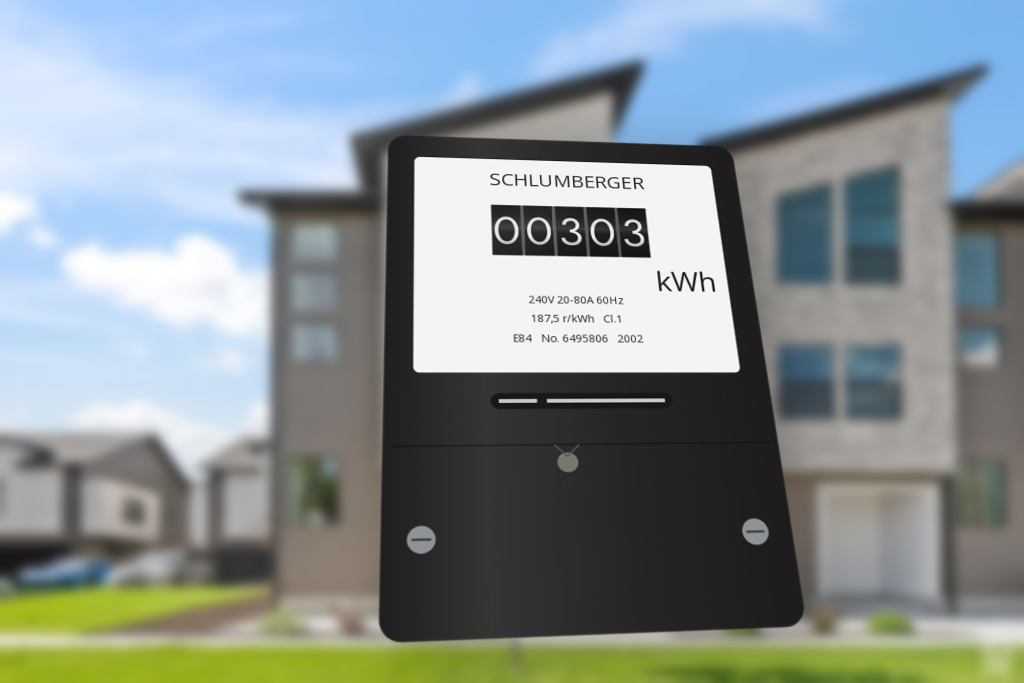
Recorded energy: 303 kWh
